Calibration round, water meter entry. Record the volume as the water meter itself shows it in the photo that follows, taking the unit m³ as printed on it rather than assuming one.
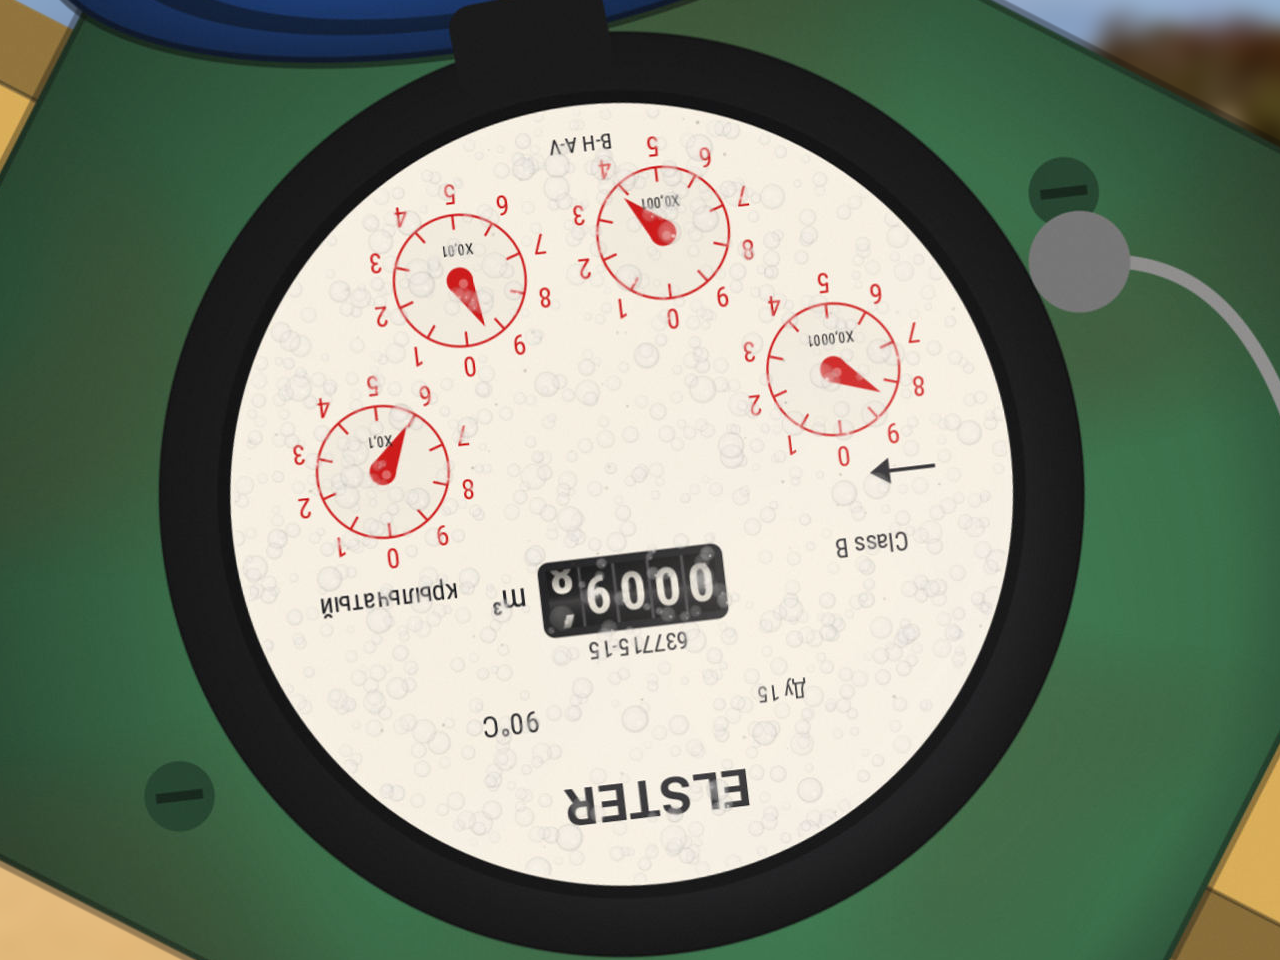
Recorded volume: 97.5938 m³
